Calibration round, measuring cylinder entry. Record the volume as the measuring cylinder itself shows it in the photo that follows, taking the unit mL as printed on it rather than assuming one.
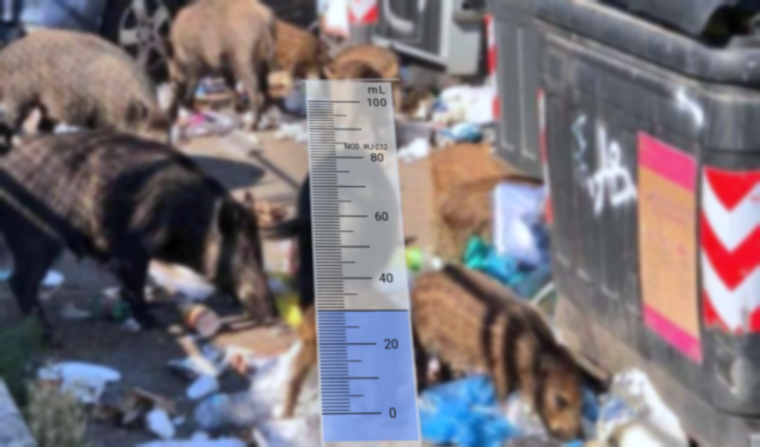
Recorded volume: 30 mL
